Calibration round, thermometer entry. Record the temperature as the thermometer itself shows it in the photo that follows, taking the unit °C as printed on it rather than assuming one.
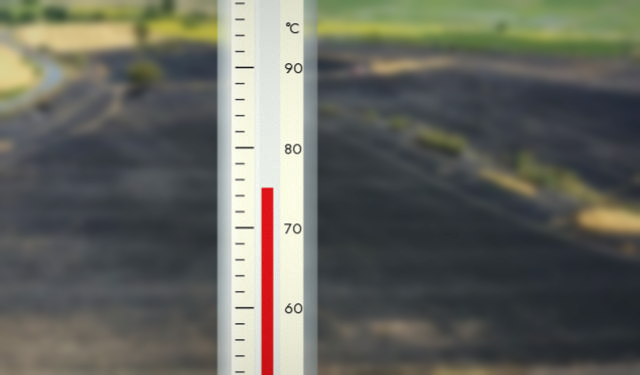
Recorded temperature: 75 °C
